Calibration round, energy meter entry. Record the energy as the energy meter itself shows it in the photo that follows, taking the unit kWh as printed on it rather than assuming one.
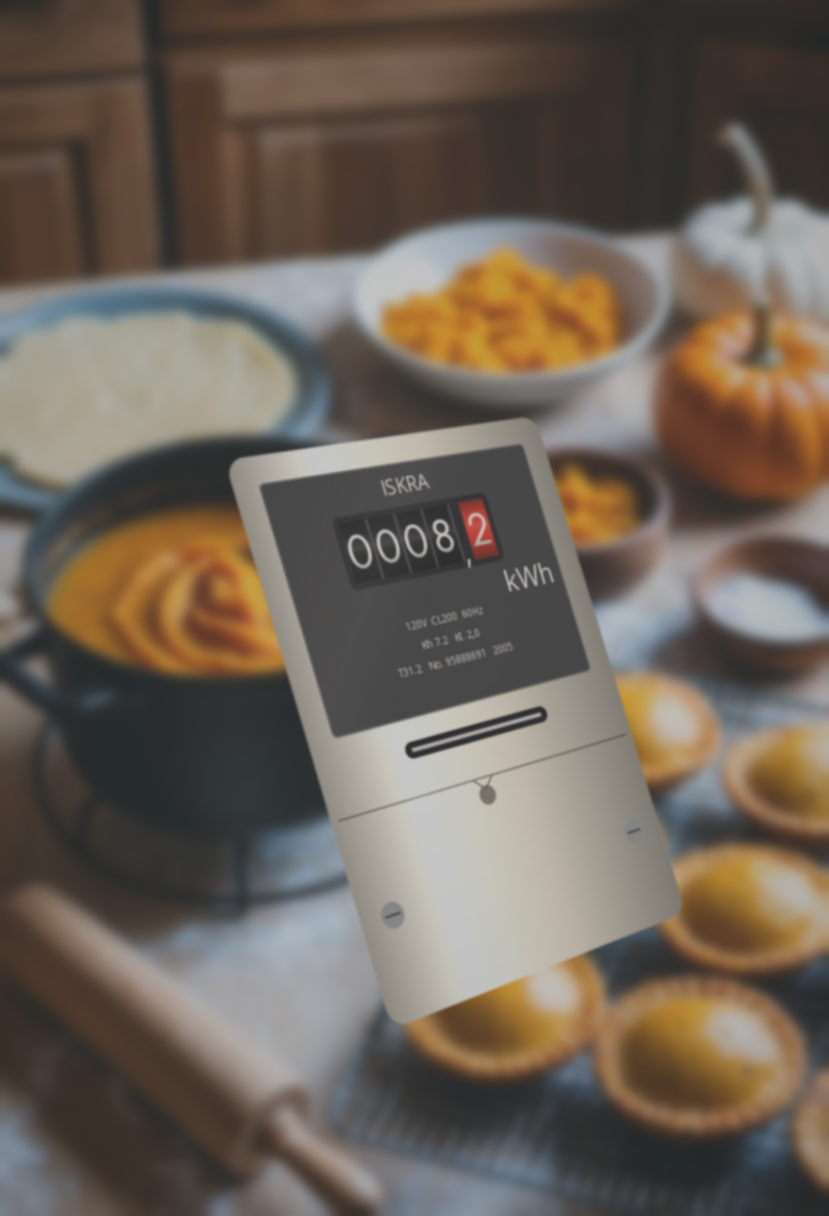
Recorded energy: 8.2 kWh
